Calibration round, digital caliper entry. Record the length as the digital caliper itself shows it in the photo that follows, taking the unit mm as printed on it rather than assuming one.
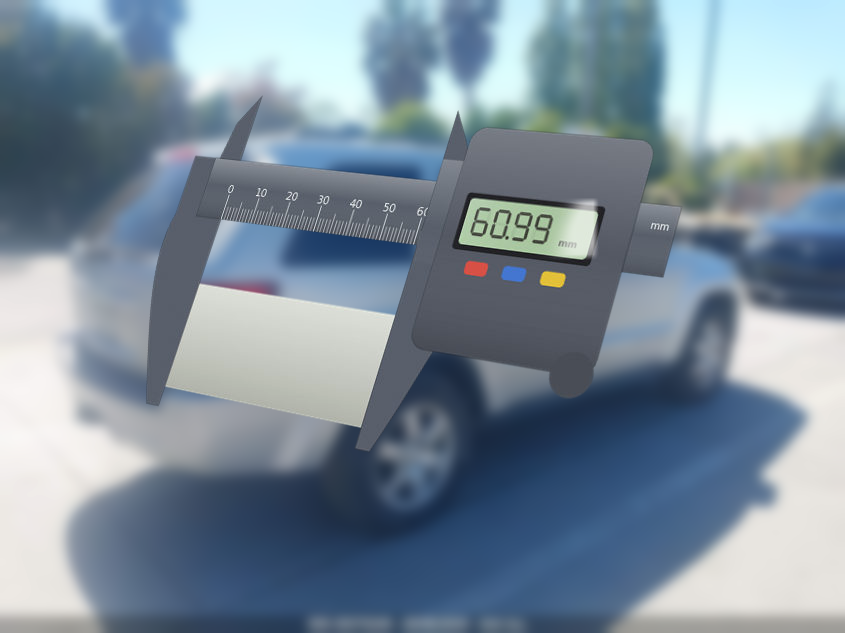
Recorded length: 60.99 mm
